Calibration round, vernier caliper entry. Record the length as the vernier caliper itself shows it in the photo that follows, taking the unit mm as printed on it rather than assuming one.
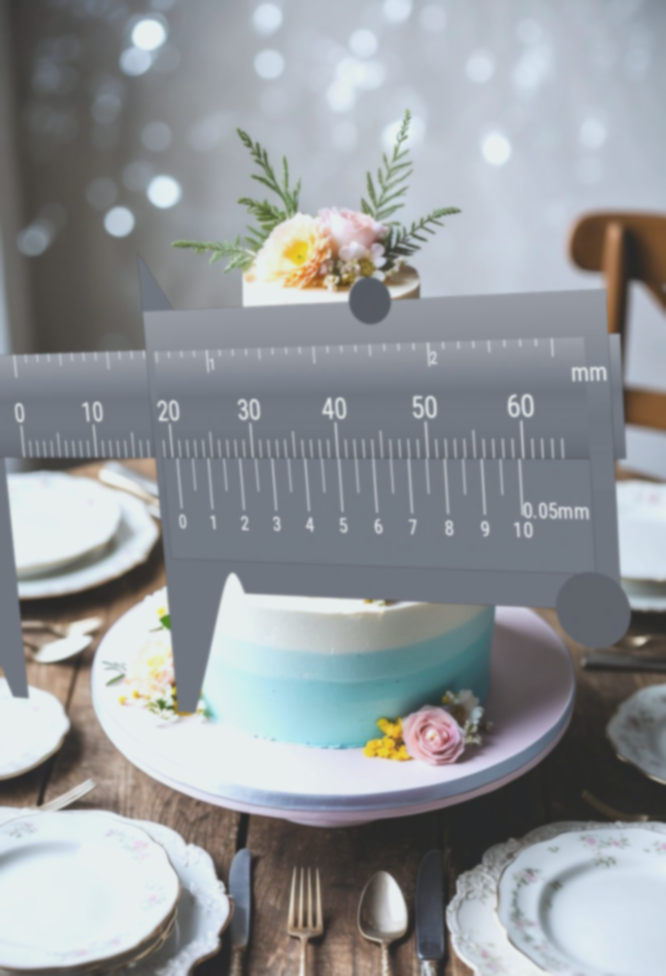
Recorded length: 20.6 mm
